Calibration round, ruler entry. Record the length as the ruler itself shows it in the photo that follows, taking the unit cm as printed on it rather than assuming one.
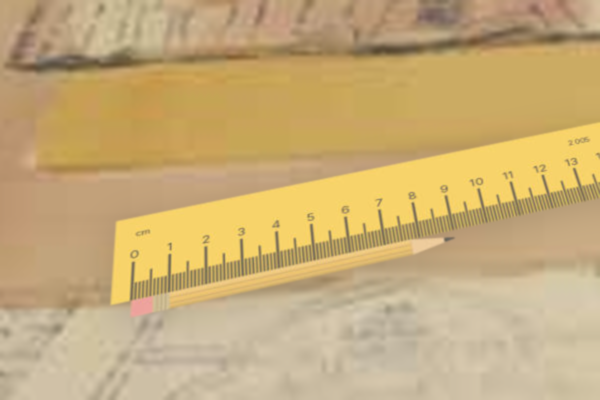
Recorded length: 9 cm
